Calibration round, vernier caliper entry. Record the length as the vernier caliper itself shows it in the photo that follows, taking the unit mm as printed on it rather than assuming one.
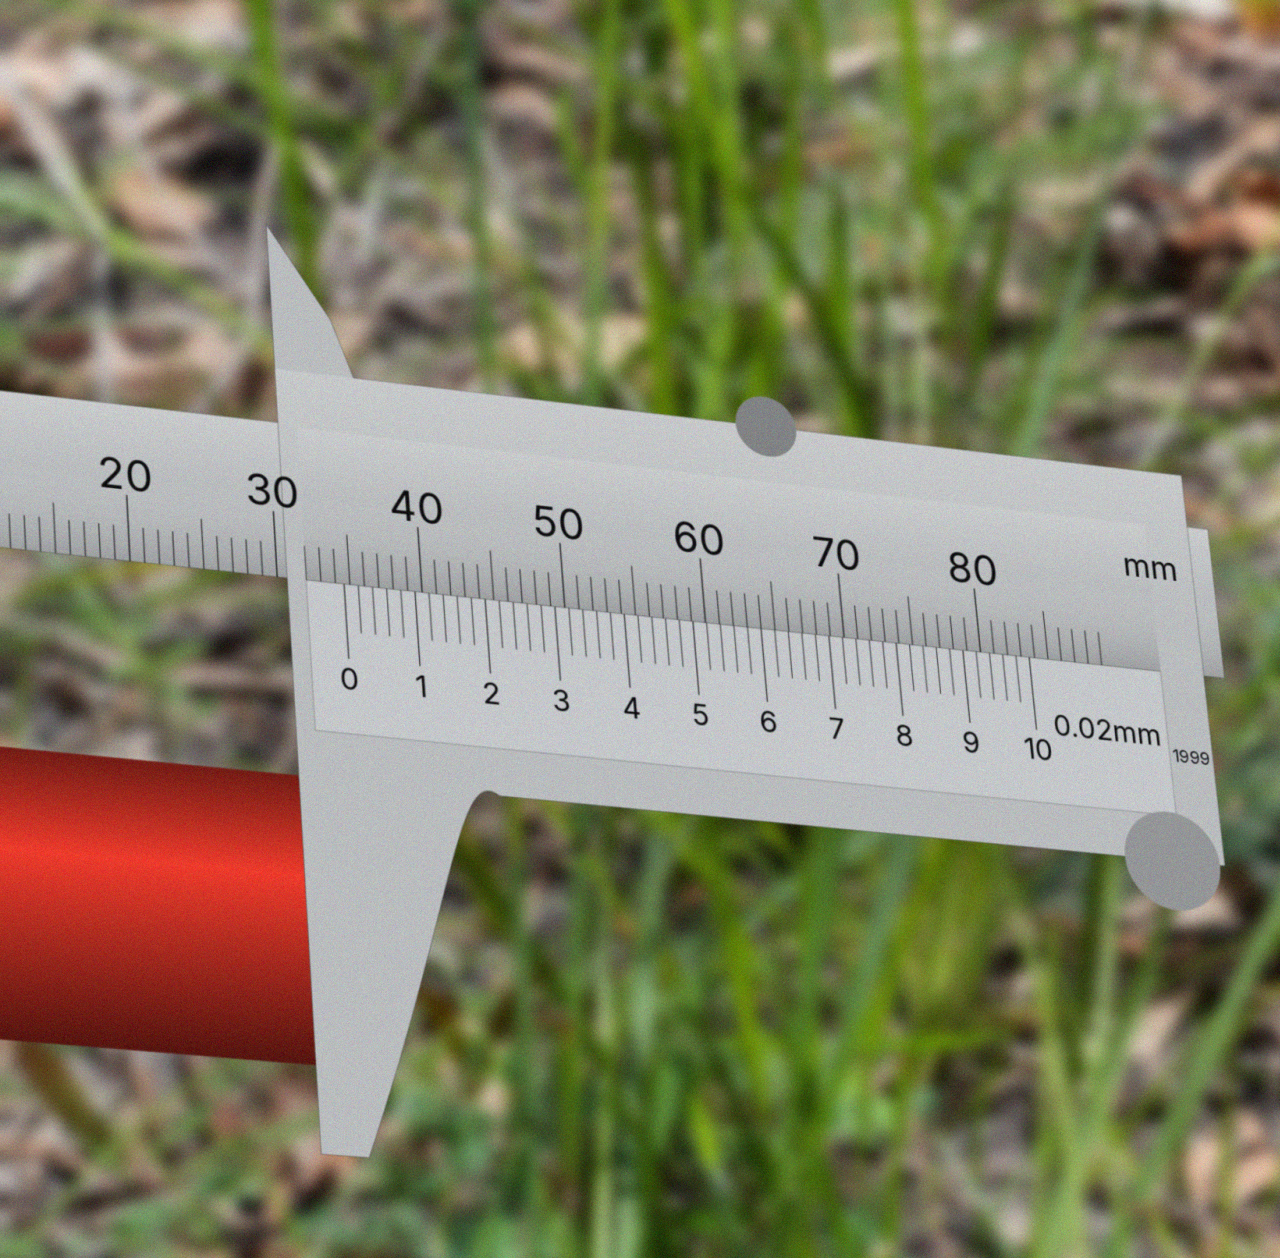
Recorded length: 34.6 mm
